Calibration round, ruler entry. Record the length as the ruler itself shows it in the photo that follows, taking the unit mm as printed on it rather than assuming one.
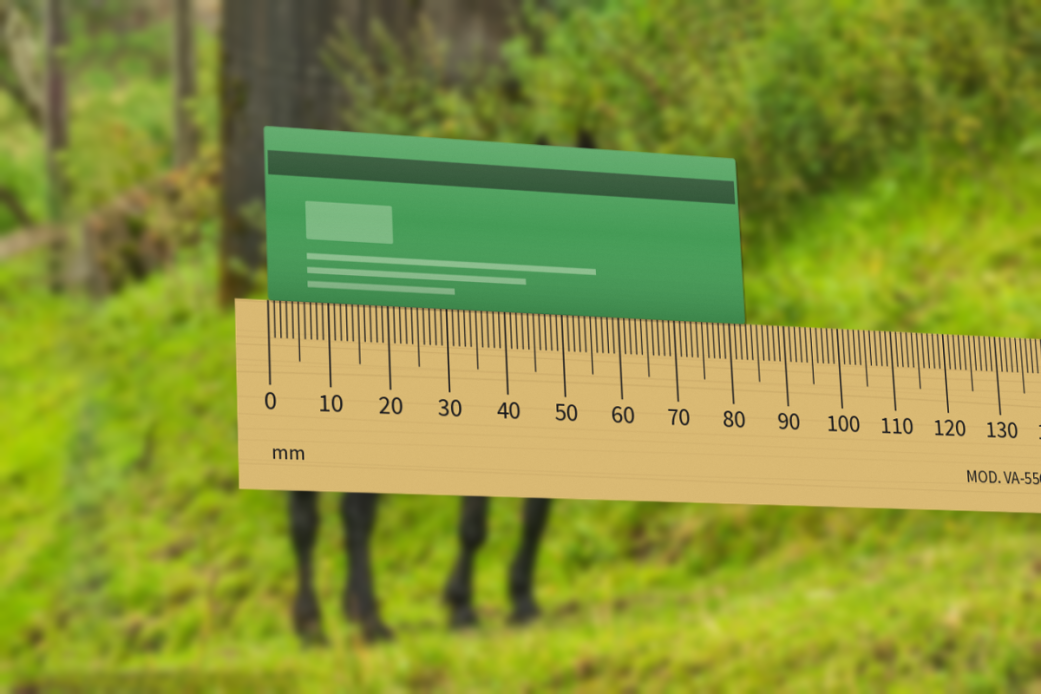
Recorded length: 83 mm
